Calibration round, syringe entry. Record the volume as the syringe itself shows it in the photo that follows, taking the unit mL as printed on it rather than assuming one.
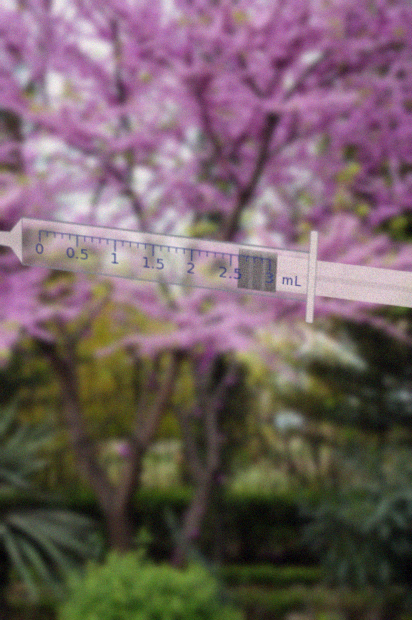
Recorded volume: 2.6 mL
